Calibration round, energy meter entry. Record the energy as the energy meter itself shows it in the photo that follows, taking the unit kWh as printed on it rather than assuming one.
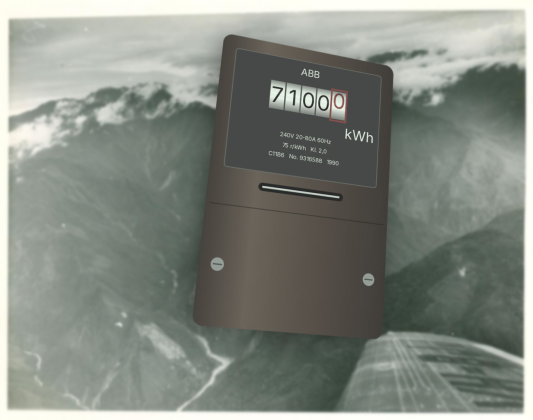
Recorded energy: 7100.0 kWh
